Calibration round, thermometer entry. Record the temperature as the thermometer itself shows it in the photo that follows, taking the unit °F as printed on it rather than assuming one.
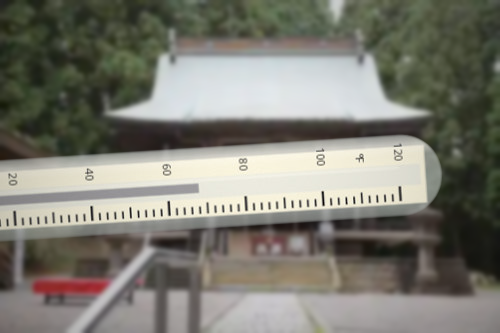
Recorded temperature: 68 °F
